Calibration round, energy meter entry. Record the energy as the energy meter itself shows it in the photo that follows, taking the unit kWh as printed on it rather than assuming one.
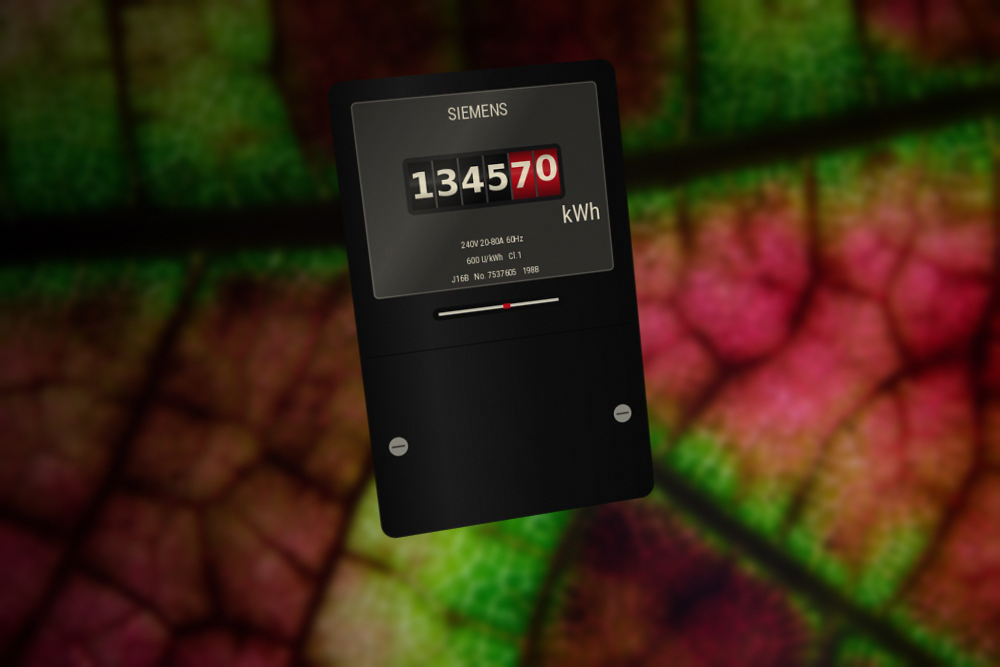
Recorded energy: 1345.70 kWh
